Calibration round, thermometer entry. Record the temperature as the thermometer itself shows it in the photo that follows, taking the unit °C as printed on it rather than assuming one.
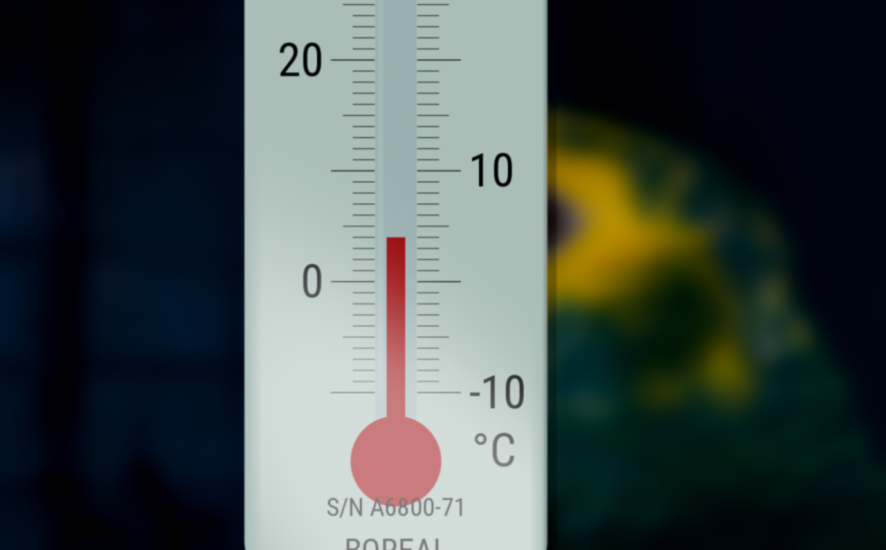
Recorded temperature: 4 °C
